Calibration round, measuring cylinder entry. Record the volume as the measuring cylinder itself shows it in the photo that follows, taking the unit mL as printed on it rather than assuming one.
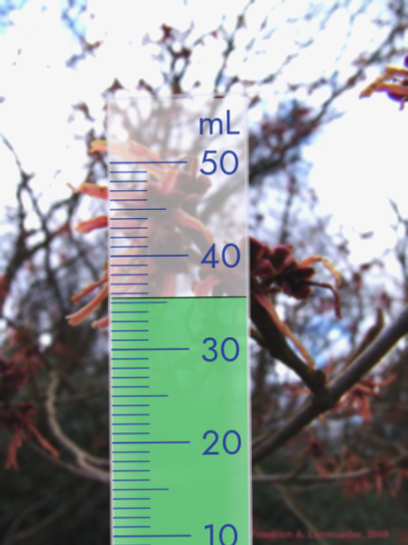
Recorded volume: 35.5 mL
